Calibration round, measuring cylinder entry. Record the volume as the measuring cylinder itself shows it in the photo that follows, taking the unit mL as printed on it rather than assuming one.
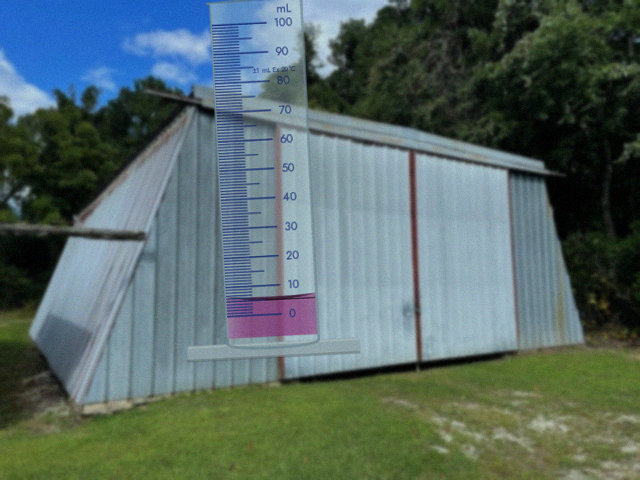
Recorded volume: 5 mL
